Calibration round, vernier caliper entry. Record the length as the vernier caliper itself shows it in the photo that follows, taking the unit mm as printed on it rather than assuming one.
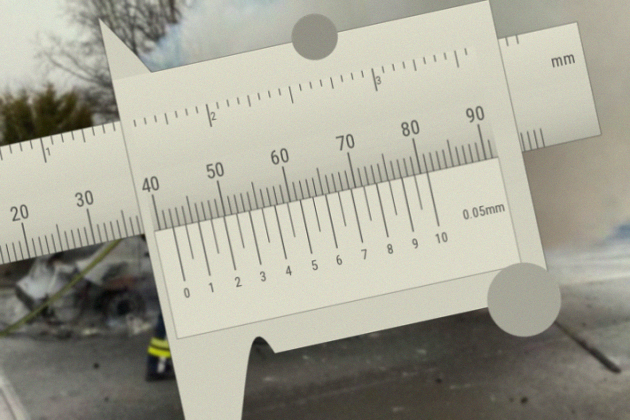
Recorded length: 42.0 mm
